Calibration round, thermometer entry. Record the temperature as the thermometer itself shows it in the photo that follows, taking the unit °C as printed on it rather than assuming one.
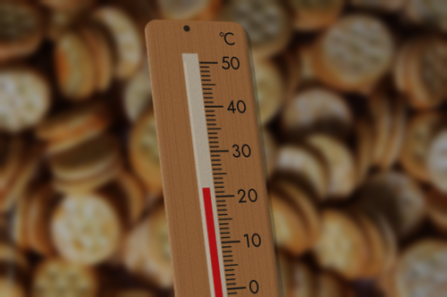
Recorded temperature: 22 °C
